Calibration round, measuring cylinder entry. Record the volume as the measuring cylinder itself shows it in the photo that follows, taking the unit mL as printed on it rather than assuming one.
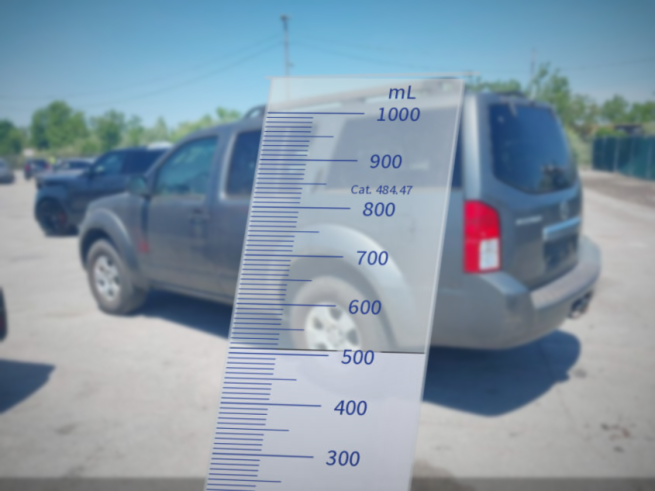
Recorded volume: 510 mL
